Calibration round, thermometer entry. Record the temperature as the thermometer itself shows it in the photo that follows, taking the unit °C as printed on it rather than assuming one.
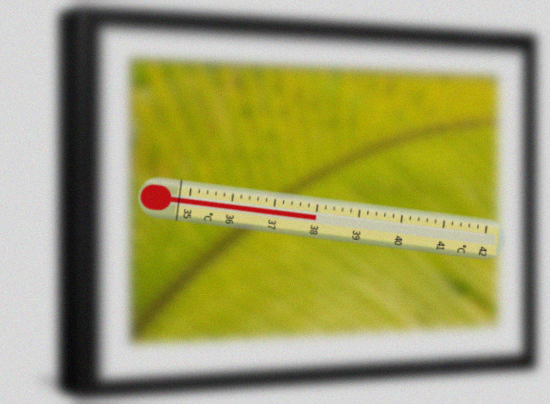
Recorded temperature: 38 °C
